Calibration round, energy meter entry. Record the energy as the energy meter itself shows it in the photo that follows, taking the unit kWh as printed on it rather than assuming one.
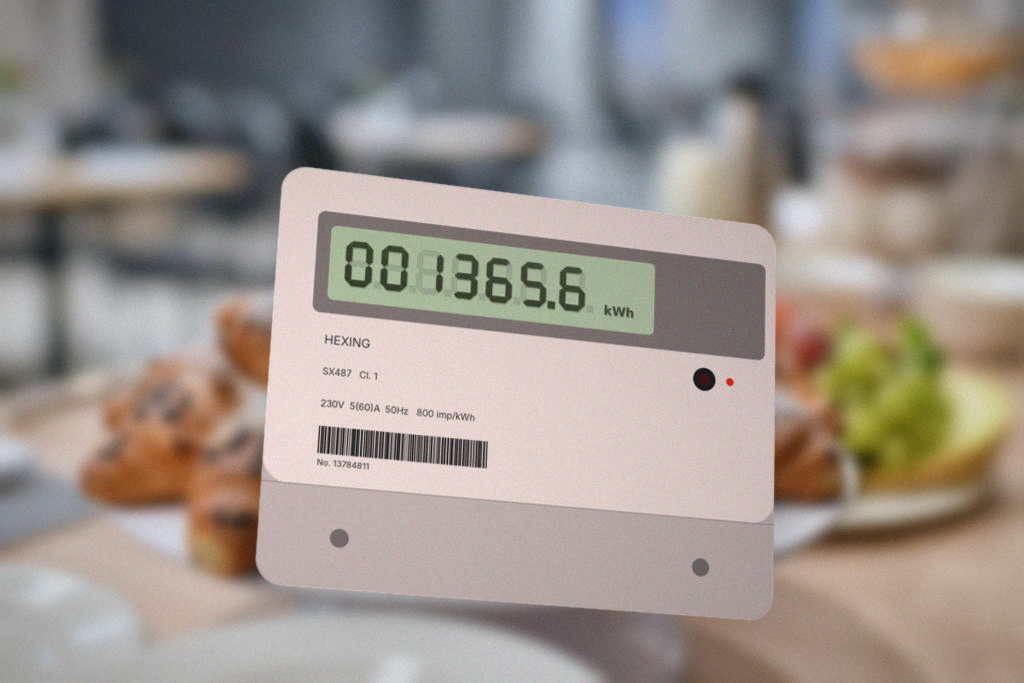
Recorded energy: 1365.6 kWh
